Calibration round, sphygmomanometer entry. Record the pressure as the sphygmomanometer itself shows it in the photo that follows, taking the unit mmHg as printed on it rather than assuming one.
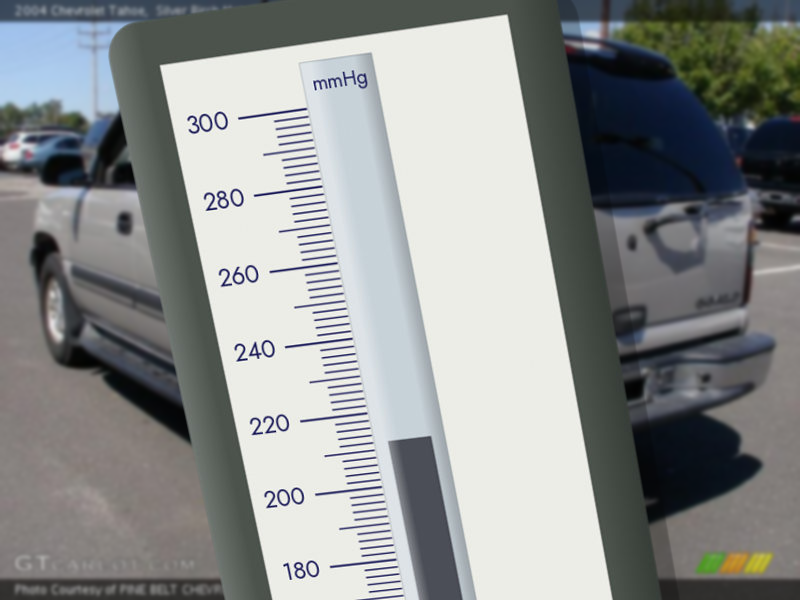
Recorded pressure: 212 mmHg
